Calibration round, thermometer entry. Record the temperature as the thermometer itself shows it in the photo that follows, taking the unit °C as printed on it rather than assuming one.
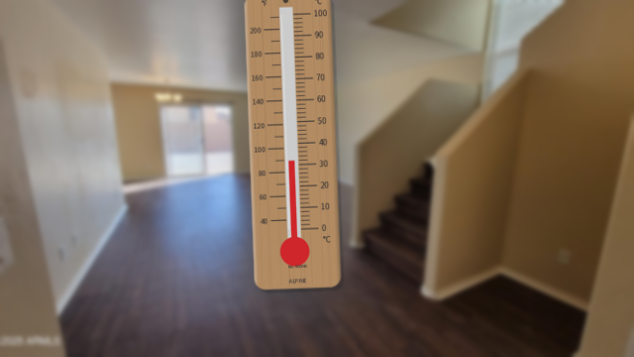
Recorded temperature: 32 °C
